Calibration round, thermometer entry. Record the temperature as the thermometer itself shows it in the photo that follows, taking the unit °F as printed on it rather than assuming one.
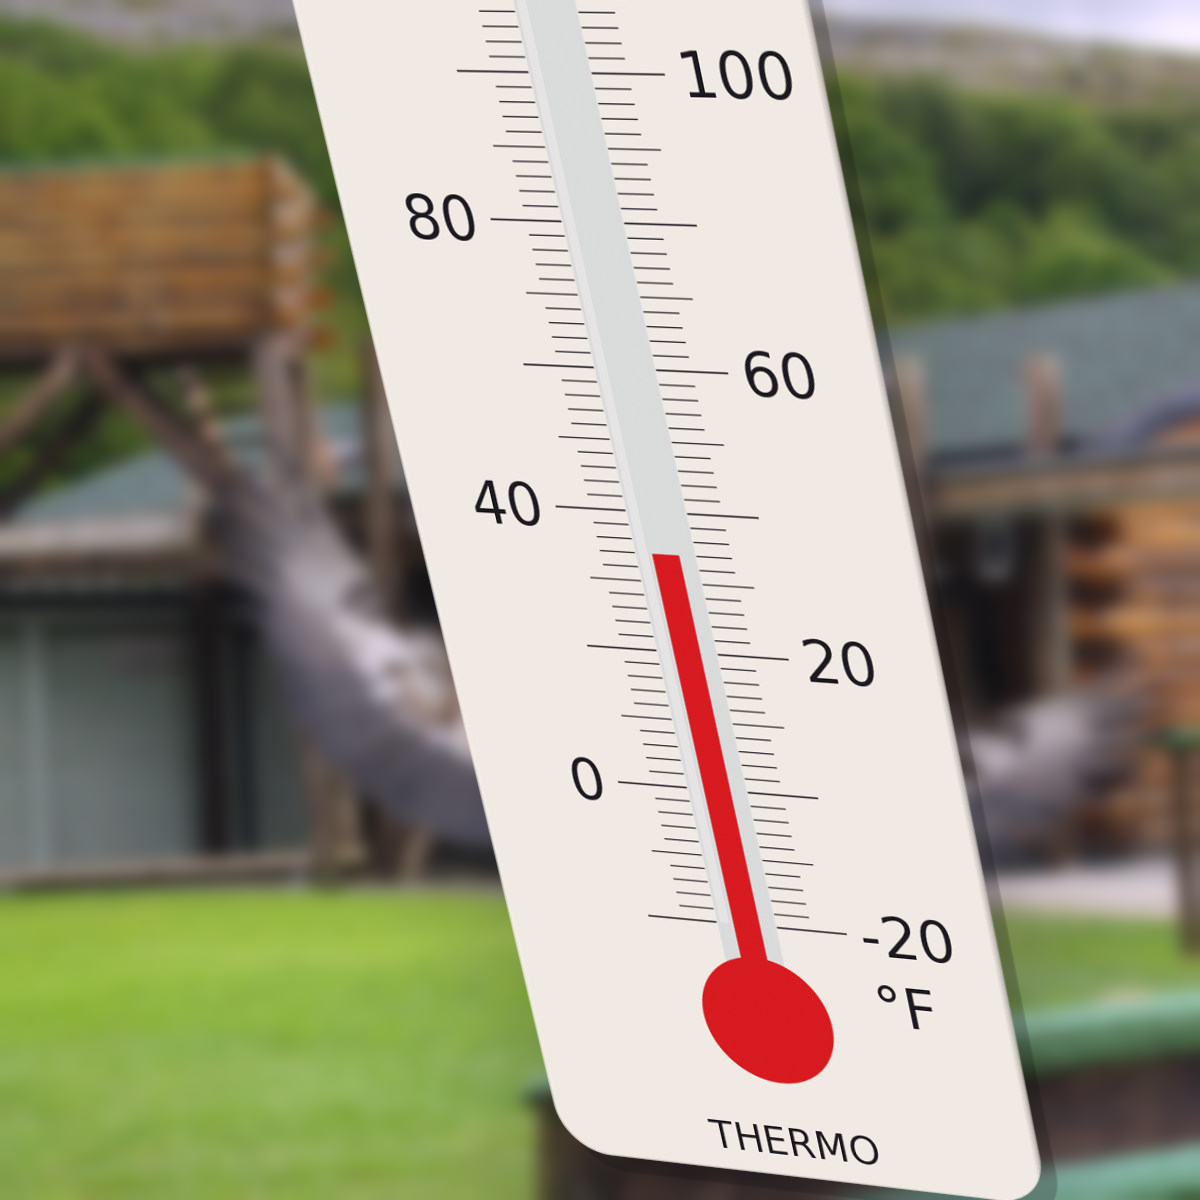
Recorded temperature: 34 °F
